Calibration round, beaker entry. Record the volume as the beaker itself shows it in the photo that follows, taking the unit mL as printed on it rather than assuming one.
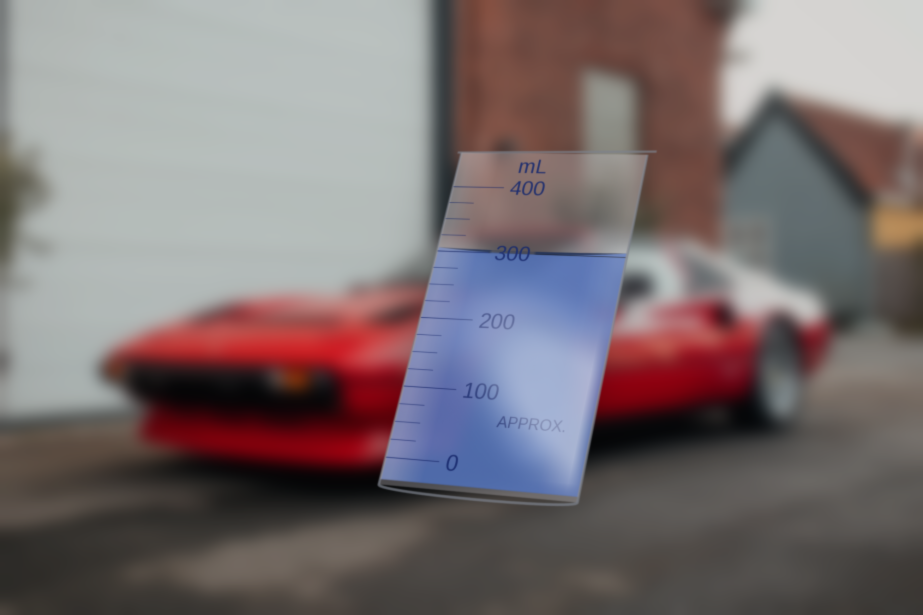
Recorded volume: 300 mL
